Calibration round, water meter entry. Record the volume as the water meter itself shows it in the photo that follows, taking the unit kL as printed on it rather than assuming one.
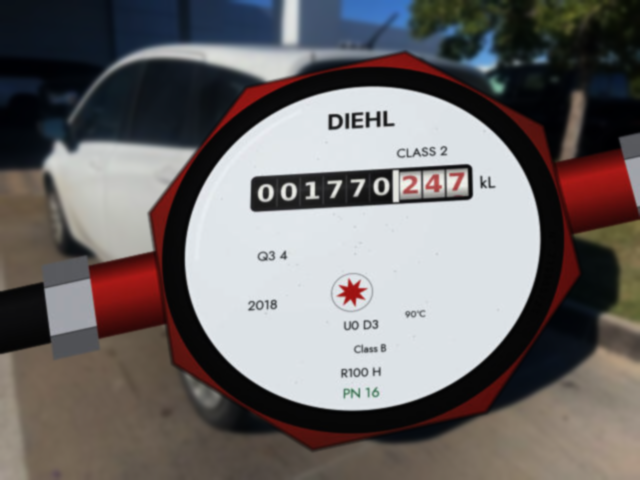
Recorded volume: 1770.247 kL
